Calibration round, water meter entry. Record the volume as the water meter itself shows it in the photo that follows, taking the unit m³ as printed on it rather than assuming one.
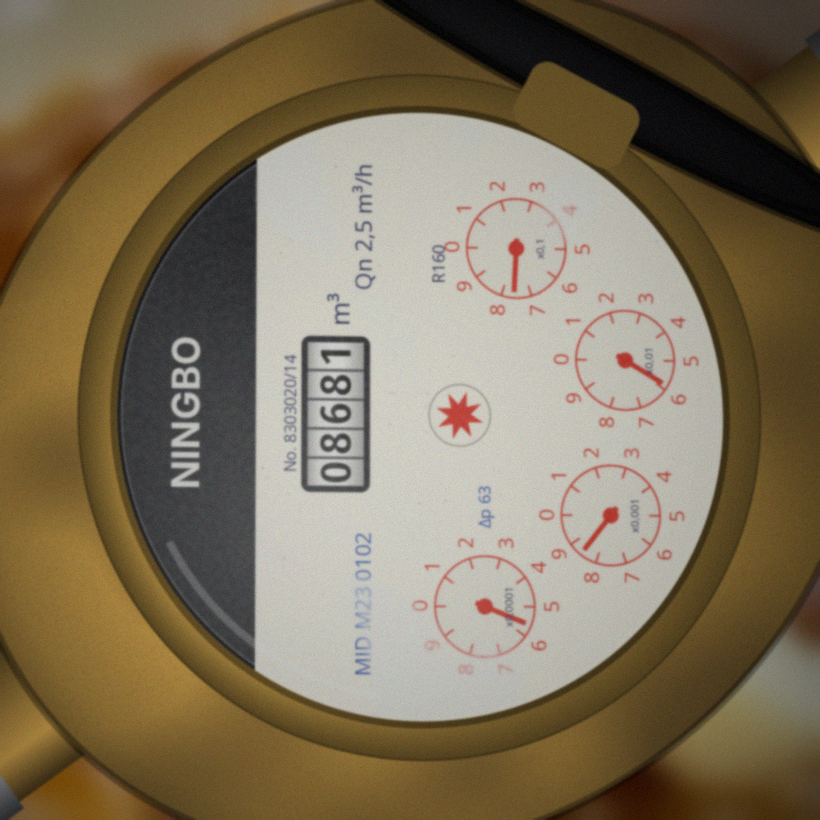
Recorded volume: 8681.7585 m³
